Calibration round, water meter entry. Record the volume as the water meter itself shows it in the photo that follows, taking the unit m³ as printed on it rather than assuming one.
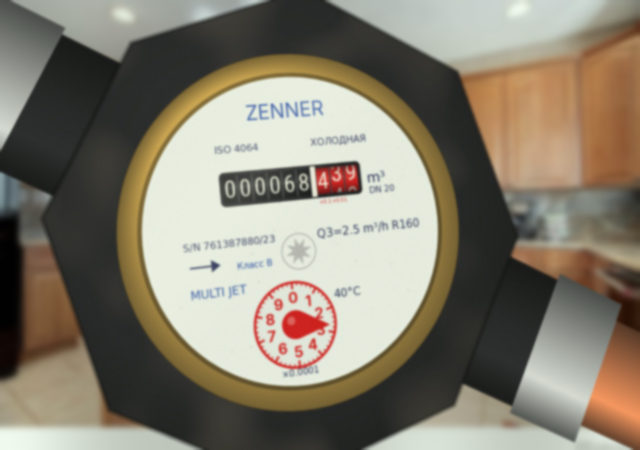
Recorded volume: 68.4392 m³
